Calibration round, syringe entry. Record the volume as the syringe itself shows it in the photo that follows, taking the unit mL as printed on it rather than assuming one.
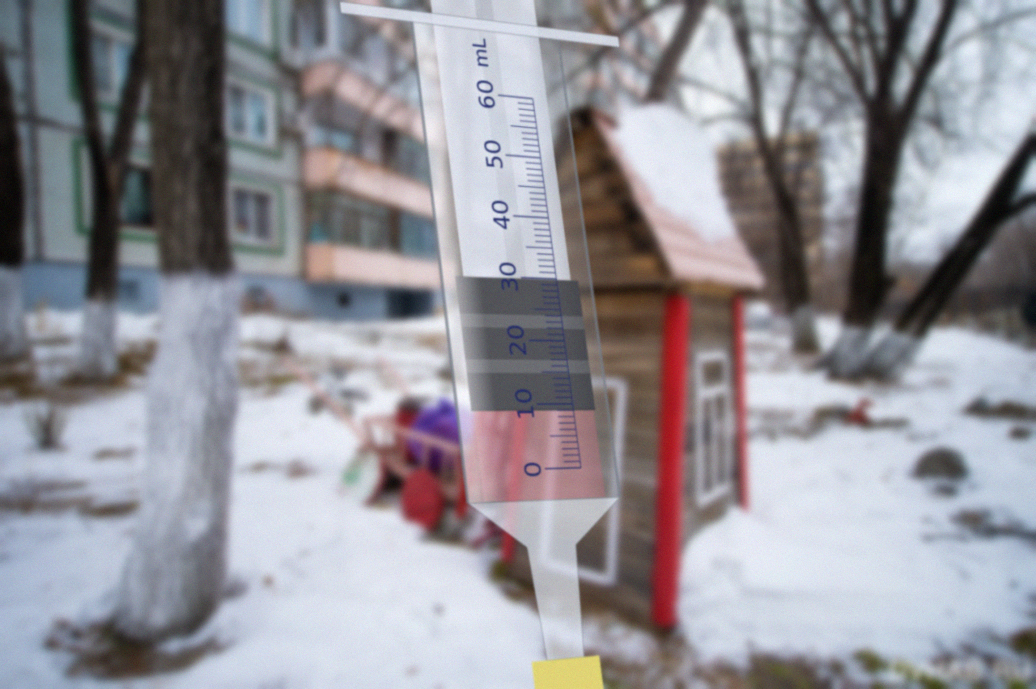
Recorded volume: 9 mL
